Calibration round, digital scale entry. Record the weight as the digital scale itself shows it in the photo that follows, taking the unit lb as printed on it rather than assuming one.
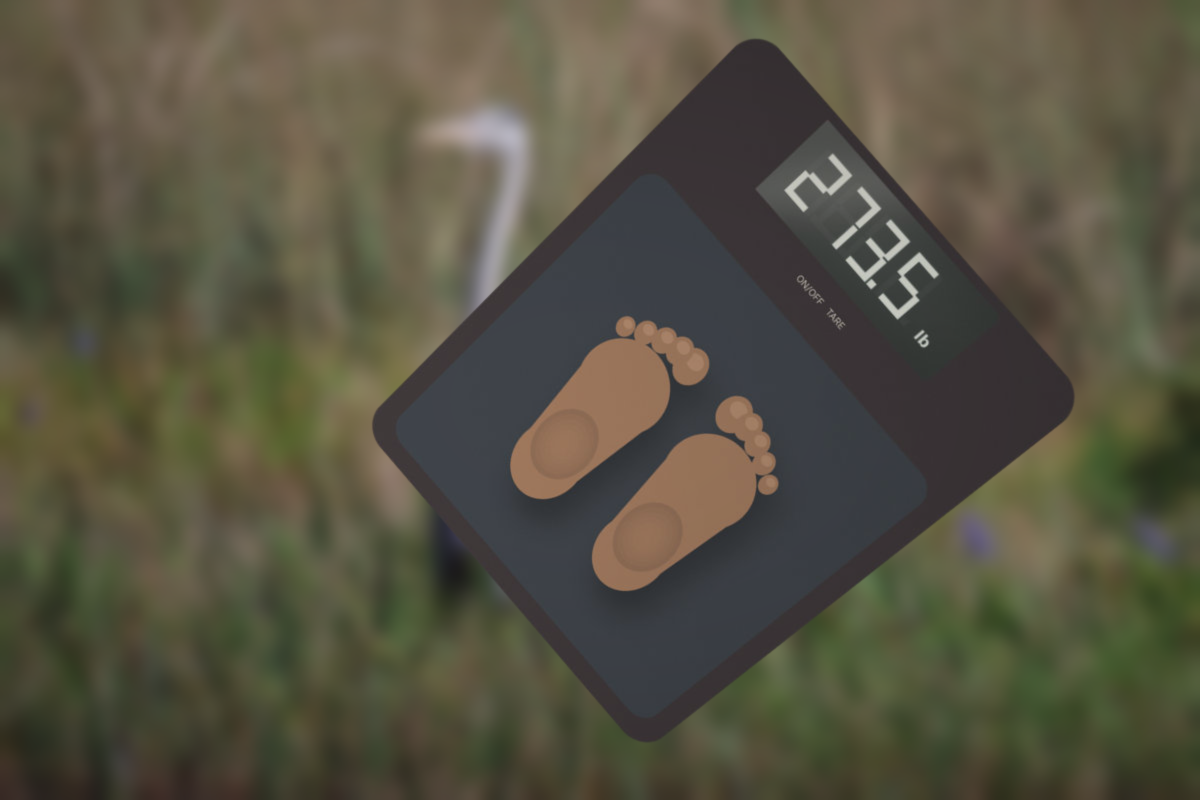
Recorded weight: 273.5 lb
